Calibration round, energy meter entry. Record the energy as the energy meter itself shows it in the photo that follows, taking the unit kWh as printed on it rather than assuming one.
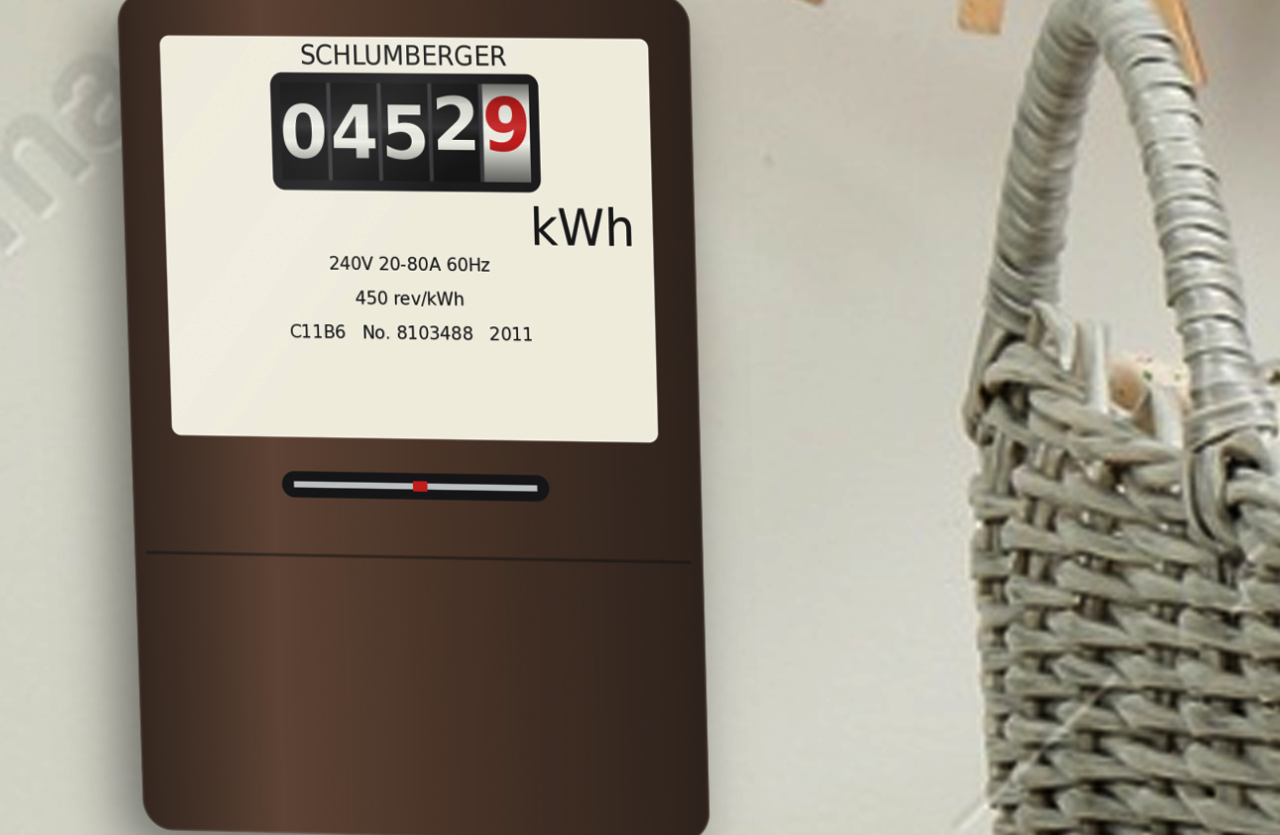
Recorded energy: 452.9 kWh
